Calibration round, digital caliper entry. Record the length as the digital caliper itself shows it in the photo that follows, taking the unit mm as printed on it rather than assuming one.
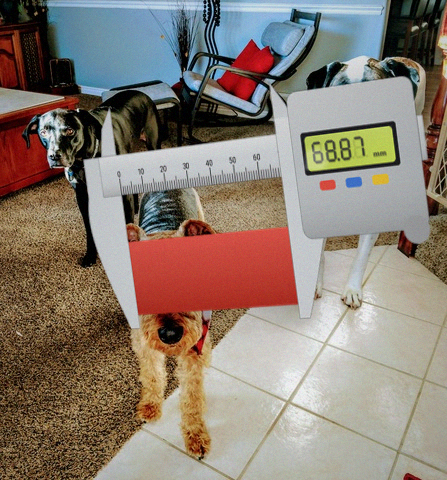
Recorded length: 68.87 mm
